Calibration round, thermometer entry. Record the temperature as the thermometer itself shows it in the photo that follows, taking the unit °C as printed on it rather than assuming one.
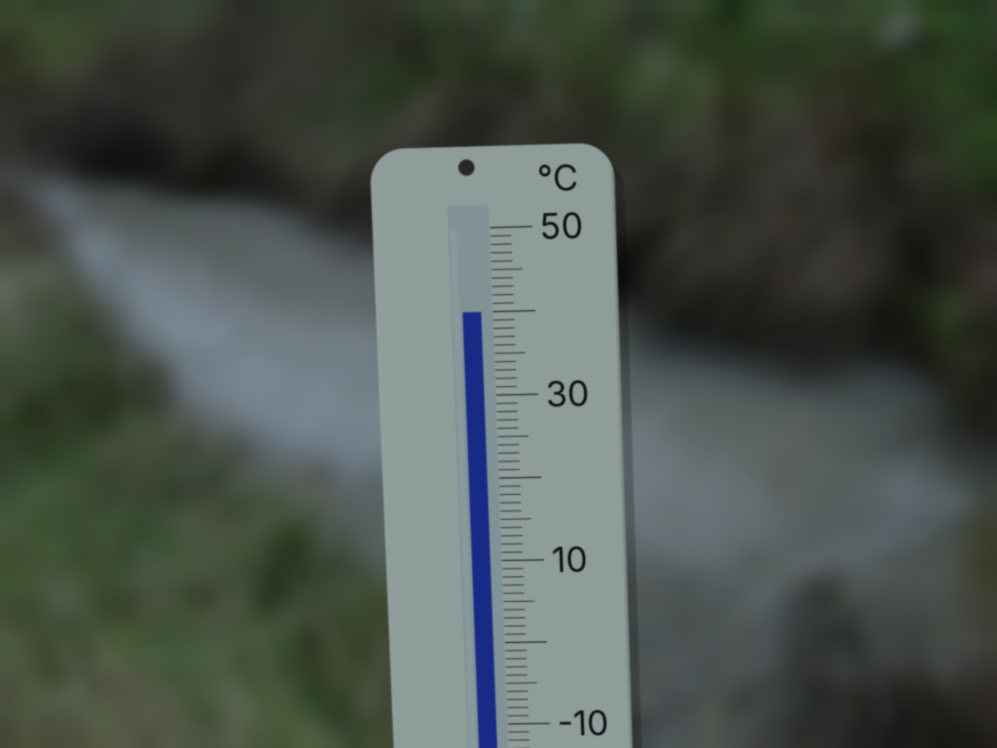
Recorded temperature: 40 °C
